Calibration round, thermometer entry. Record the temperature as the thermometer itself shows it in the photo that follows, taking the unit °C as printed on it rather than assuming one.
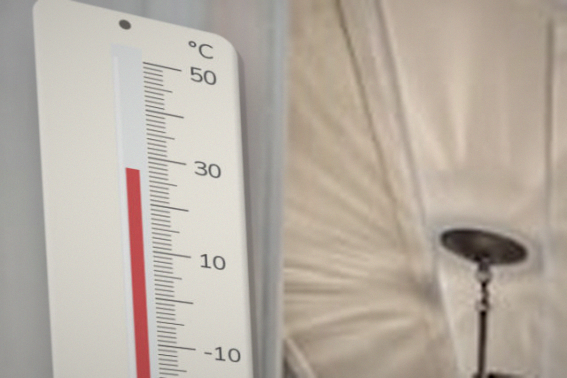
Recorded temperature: 27 °C
